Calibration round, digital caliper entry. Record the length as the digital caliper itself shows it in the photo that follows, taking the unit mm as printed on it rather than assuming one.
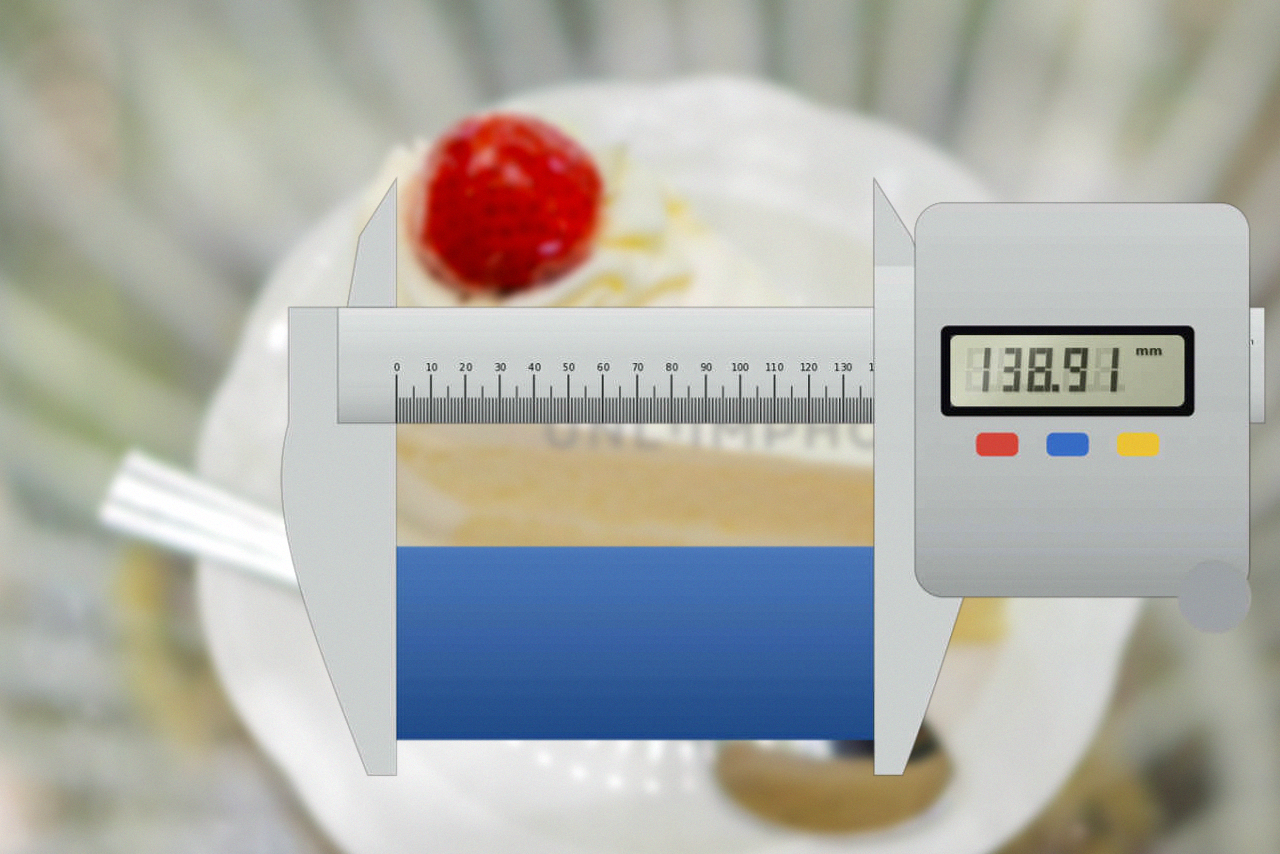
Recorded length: 138.91 mm
